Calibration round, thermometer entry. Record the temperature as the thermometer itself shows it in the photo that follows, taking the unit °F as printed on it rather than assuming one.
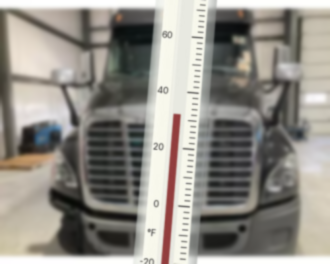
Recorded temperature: 32 °F
